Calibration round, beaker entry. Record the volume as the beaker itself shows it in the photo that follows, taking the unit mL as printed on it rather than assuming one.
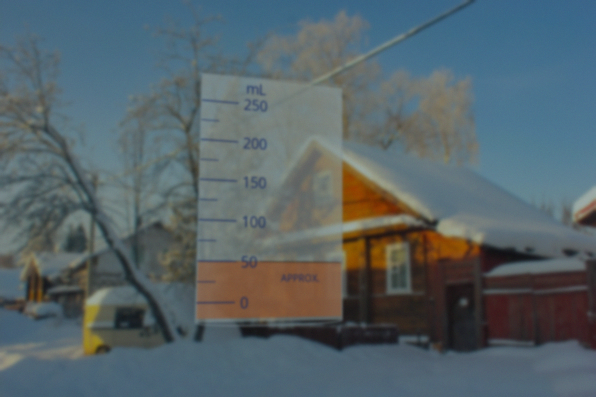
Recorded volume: 50 mL
